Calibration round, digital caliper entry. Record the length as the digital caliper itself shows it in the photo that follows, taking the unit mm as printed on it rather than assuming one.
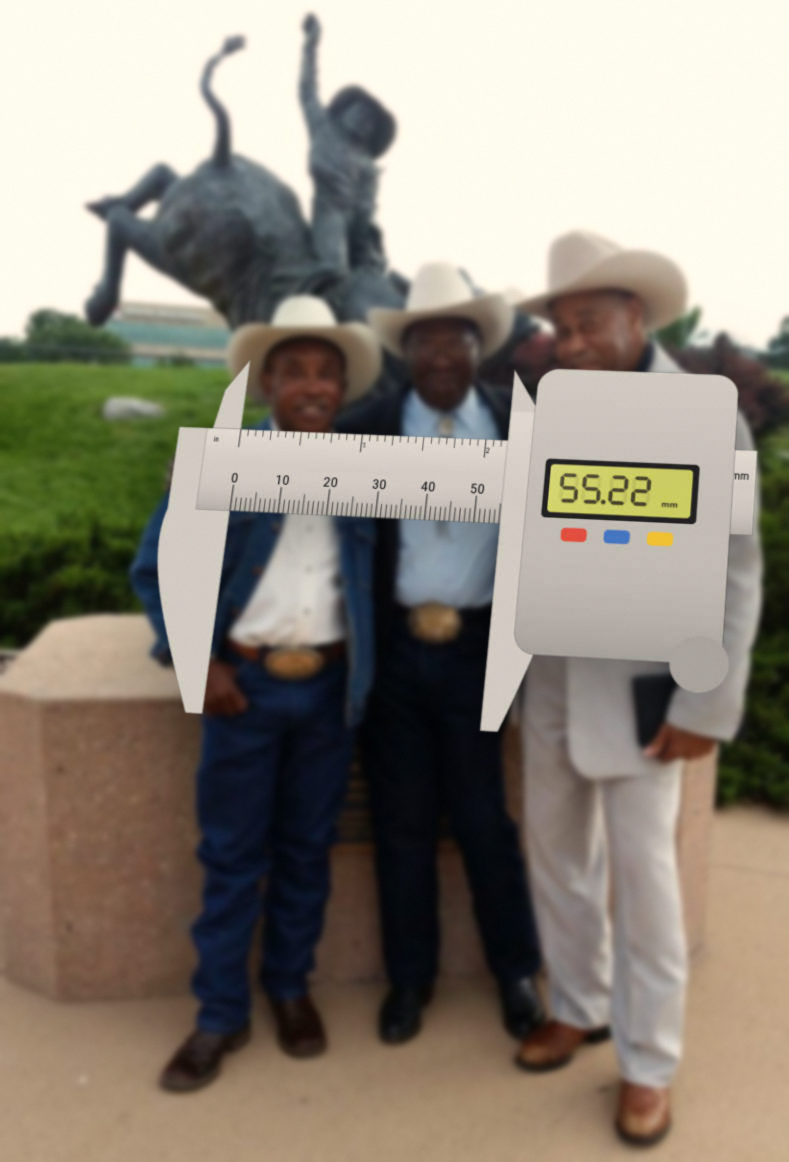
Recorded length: 55.22 mm
